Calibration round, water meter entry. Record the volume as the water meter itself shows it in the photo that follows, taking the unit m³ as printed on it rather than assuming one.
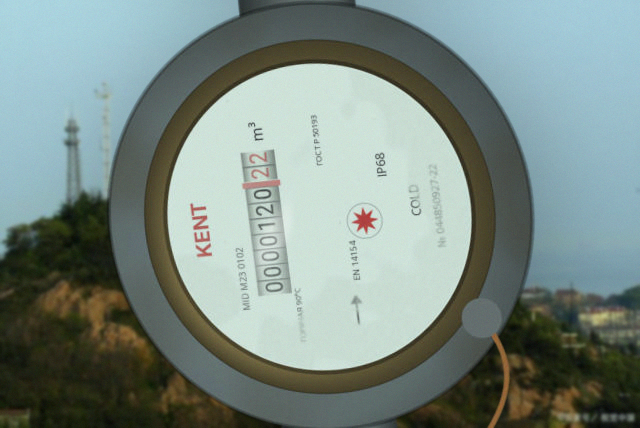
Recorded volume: 120.22 m³
